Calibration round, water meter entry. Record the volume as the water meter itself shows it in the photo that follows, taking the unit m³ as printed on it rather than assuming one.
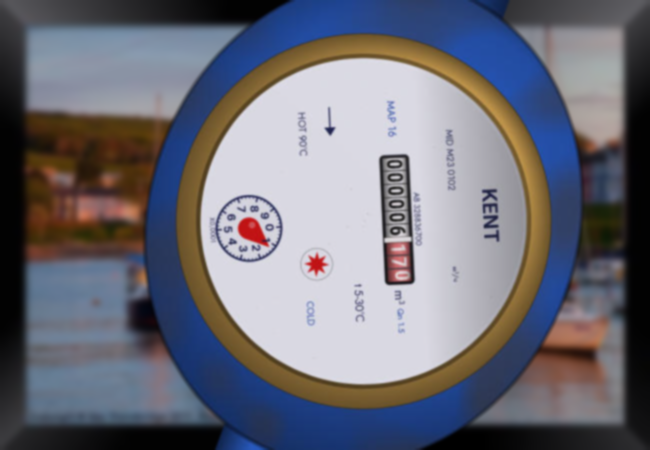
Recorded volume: 6.1701 m³
